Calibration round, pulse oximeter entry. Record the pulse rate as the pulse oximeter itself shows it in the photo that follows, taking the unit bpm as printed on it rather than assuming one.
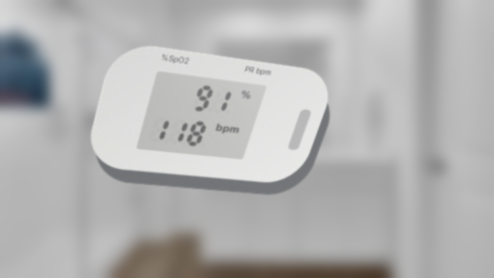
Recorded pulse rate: 118 bpm
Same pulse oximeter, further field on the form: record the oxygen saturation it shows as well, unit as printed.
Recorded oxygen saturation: 91 %
